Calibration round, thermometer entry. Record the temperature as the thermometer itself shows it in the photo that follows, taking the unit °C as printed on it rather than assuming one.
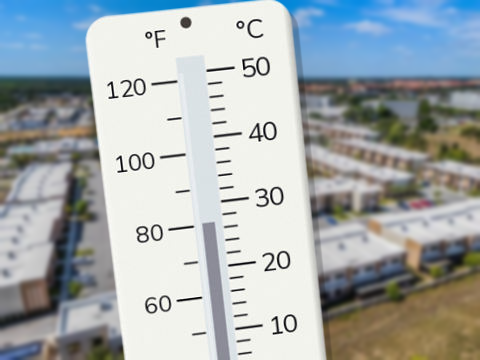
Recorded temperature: 27 °C
